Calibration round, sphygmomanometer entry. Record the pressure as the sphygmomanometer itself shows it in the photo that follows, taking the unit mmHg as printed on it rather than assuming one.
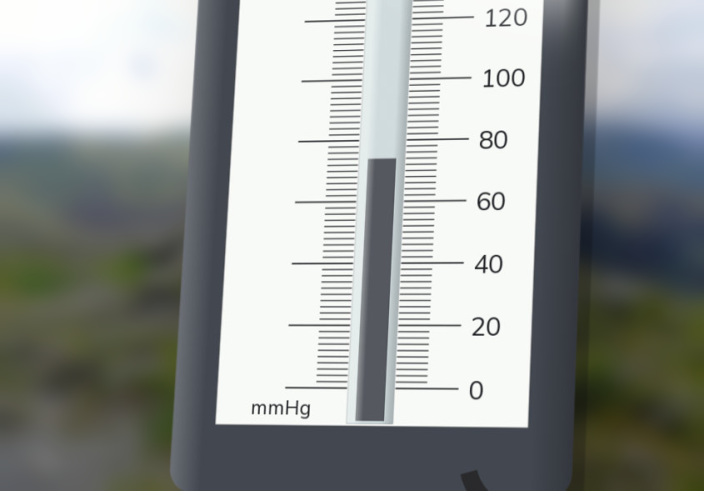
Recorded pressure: 74 mmHg
